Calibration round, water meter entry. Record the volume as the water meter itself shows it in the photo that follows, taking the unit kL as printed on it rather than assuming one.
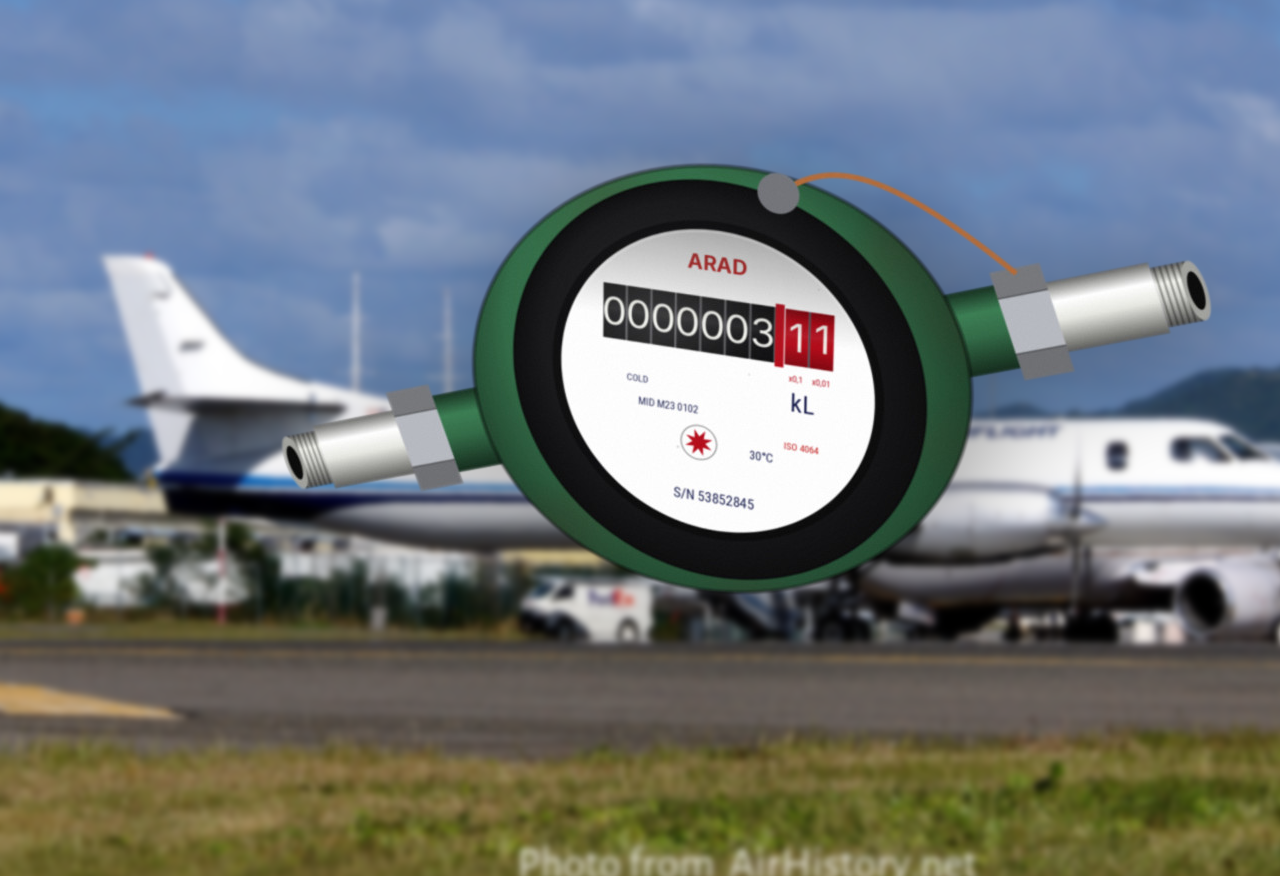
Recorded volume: 3.11 kL
